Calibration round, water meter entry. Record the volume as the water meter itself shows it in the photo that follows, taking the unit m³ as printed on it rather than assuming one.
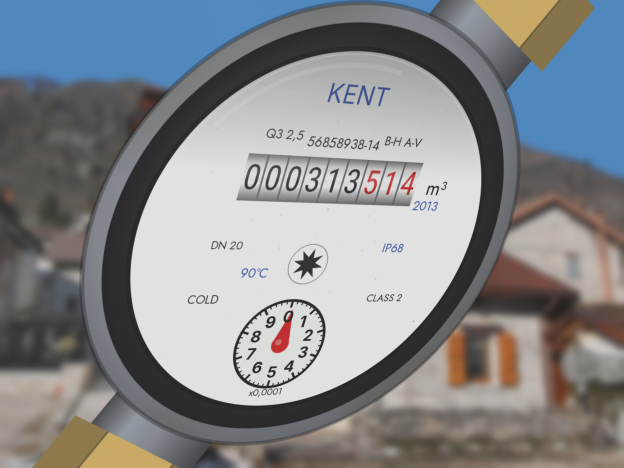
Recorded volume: 313.5140 m³
